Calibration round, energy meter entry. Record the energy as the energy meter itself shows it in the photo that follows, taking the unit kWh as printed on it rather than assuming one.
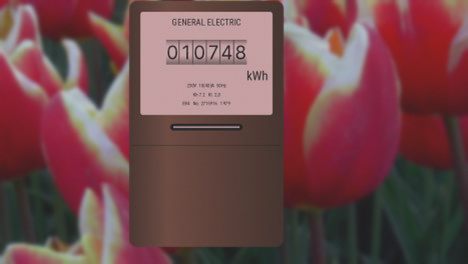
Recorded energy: 10748 kWh
